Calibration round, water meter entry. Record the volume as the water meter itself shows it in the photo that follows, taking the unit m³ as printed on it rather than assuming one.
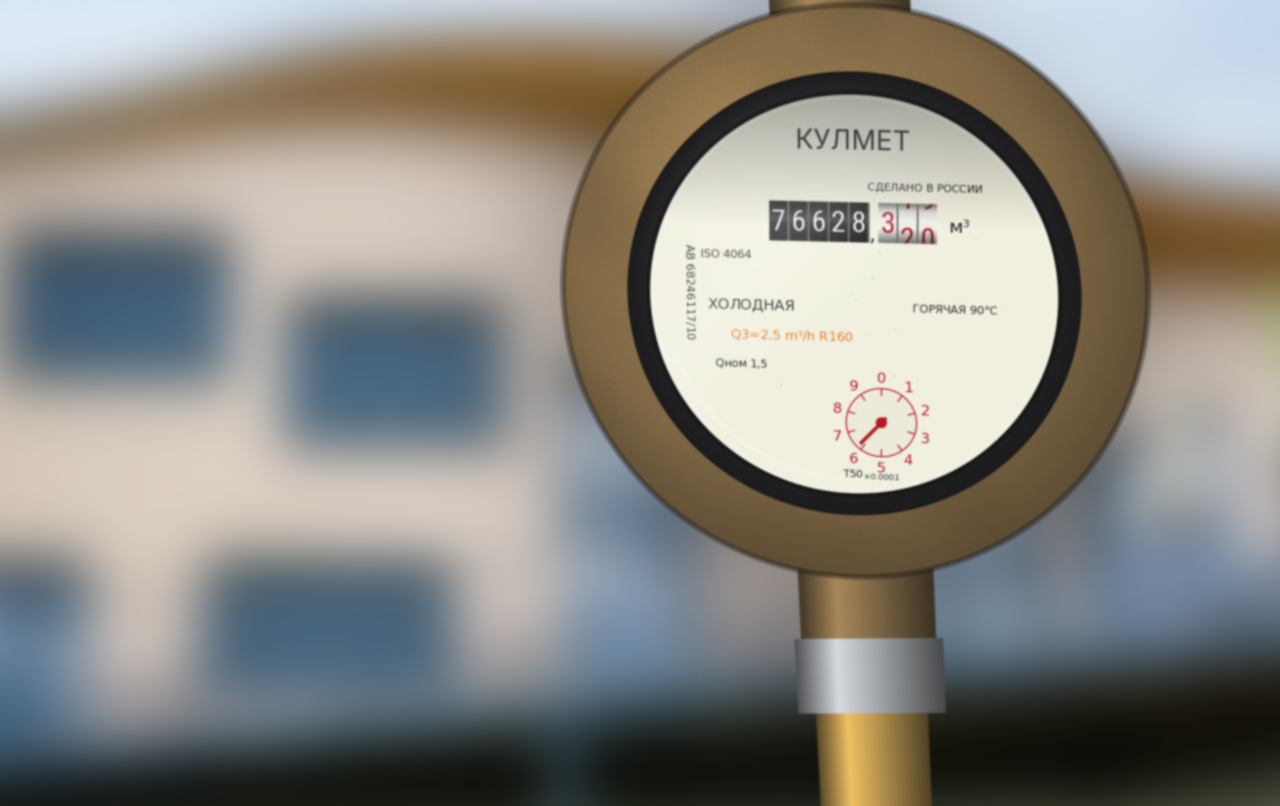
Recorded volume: 76628.3196 m³
